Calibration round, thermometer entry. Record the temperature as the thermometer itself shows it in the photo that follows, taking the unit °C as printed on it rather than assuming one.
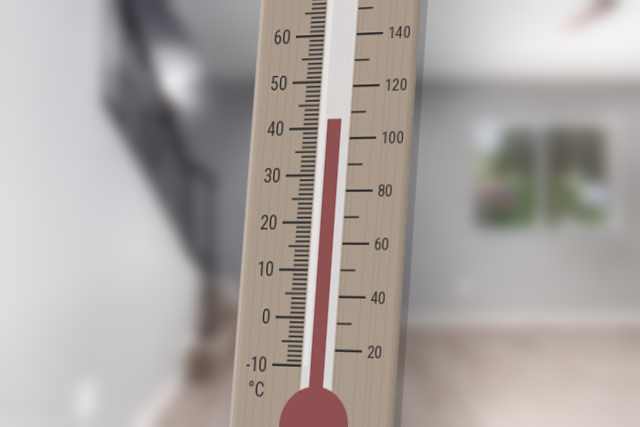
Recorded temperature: 42 °C
